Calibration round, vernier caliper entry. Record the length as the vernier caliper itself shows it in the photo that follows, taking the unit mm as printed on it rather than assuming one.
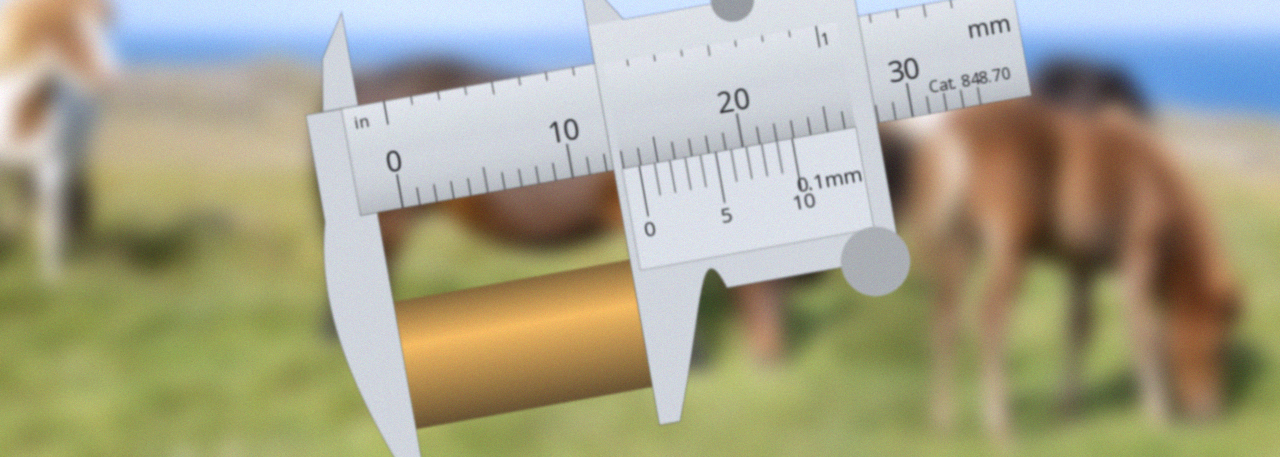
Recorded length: 13.9 mm
